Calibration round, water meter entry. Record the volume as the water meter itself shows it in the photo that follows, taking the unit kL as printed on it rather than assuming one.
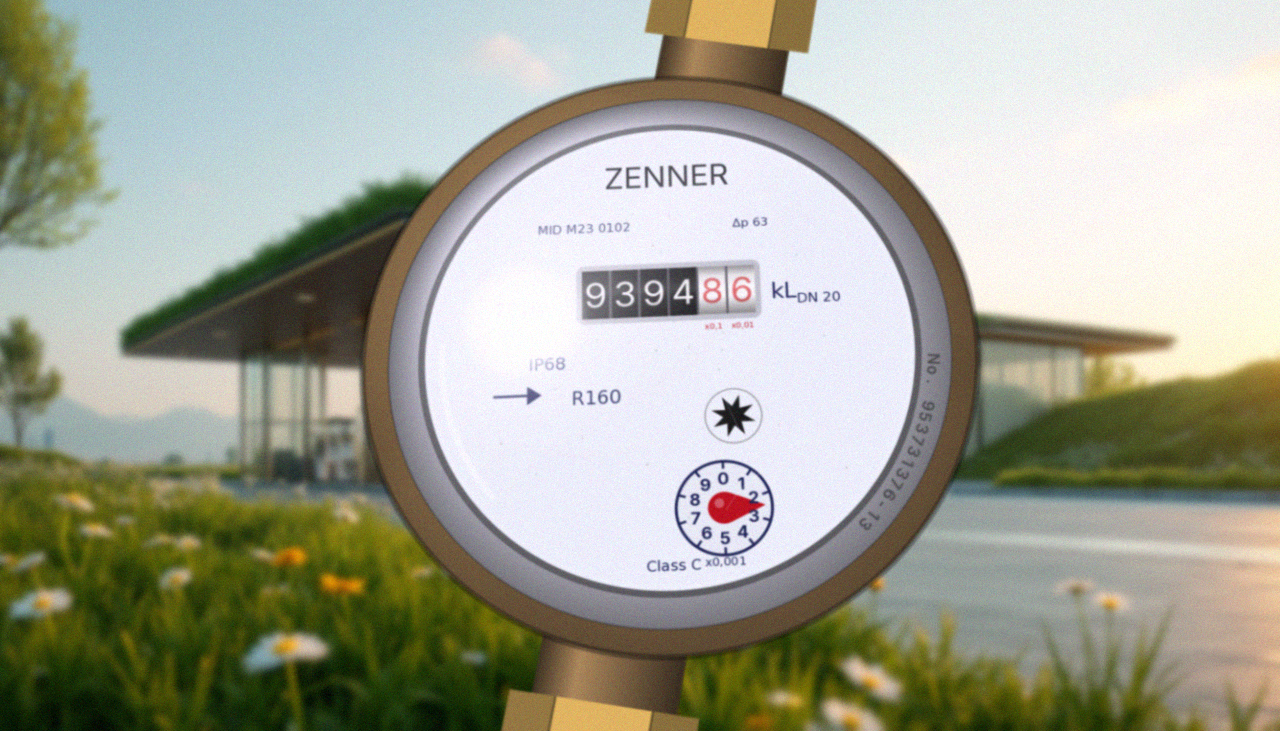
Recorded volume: 9394.862 kL
